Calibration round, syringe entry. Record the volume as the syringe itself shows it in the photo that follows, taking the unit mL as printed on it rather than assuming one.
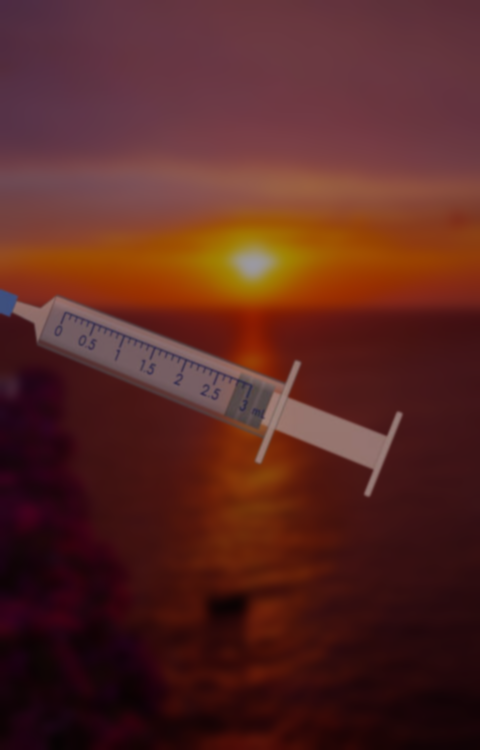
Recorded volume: 2.8 mL
